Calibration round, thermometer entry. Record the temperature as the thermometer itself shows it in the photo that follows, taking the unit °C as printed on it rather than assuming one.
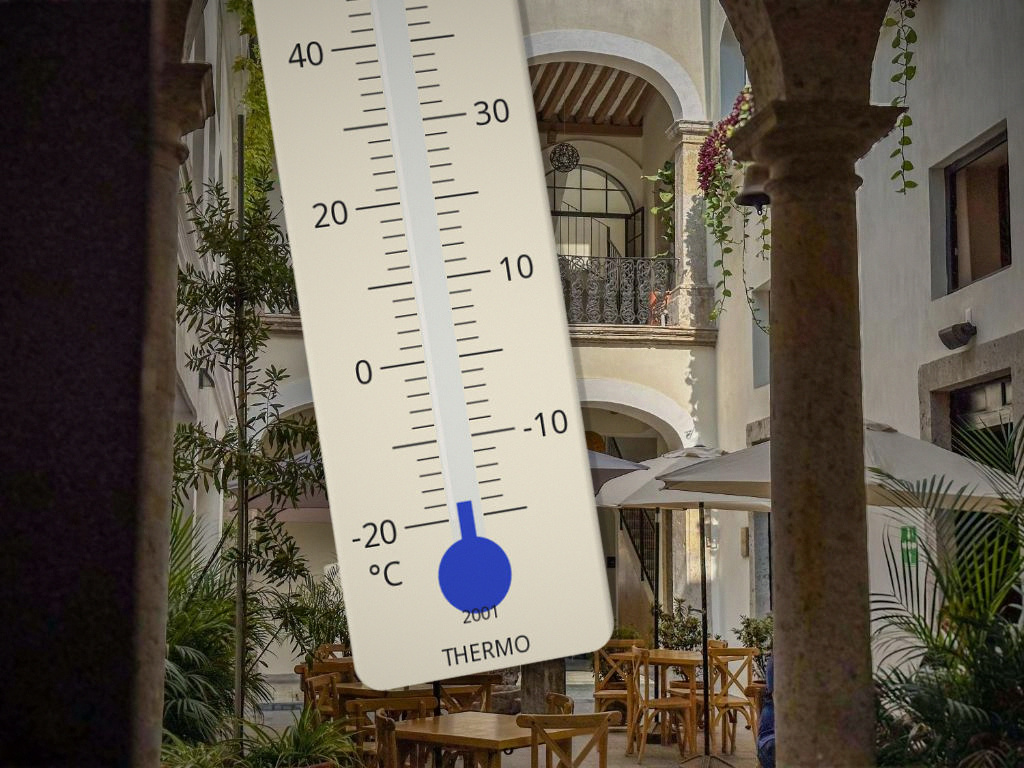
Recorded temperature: -18 °C
